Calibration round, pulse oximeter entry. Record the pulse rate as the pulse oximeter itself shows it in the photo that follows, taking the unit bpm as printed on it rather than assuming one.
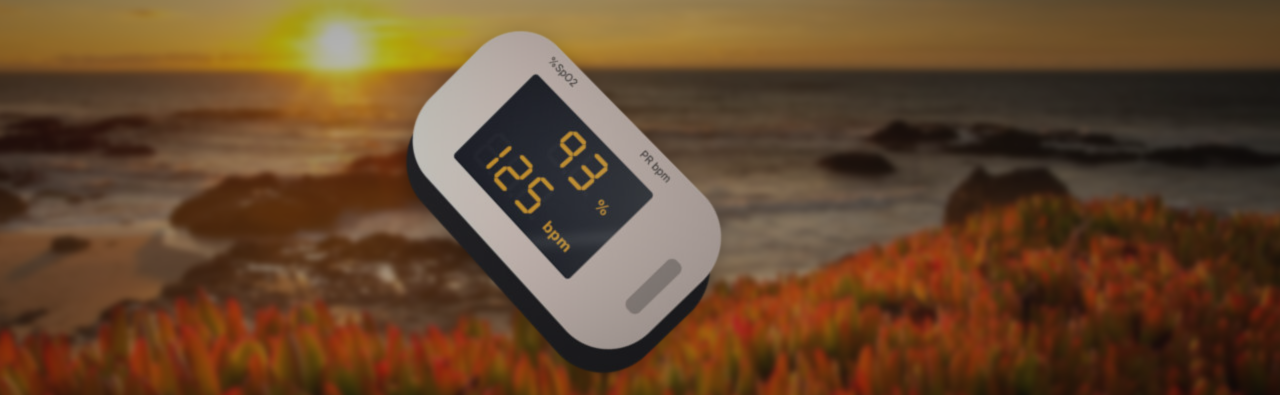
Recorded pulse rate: 125 bpm
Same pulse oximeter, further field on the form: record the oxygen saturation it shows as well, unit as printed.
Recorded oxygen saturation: 93 %
